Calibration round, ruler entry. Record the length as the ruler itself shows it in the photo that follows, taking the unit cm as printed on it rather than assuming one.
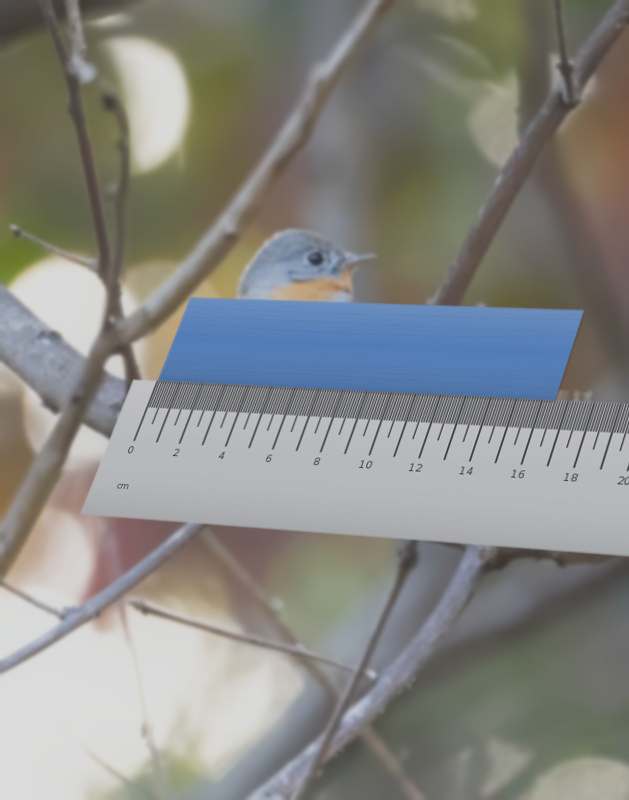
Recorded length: 16.5 cm
